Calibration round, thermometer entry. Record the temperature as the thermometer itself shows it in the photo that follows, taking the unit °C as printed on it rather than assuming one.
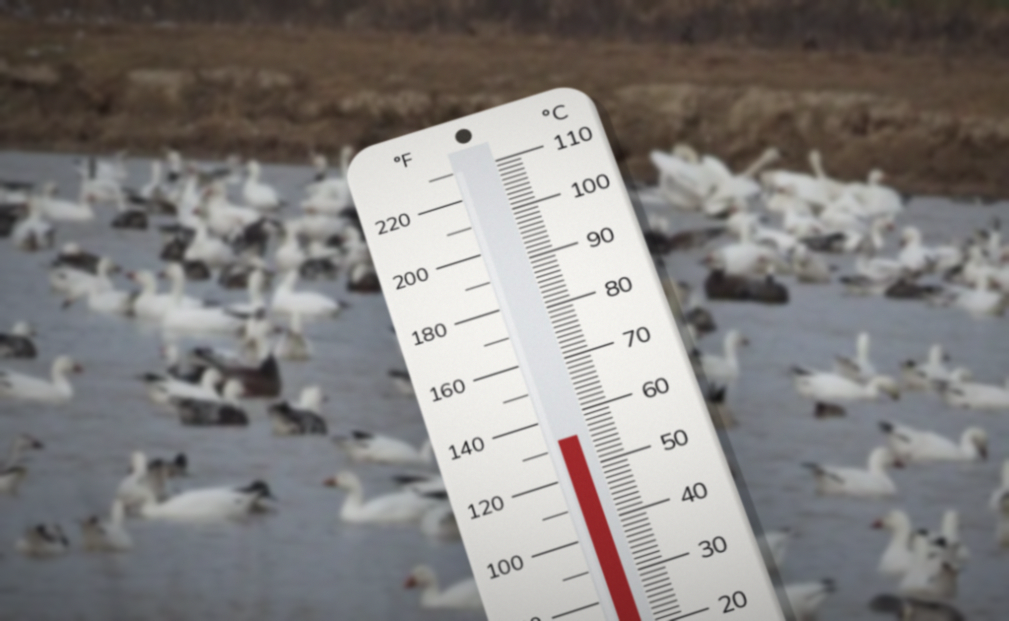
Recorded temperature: 56 °C
